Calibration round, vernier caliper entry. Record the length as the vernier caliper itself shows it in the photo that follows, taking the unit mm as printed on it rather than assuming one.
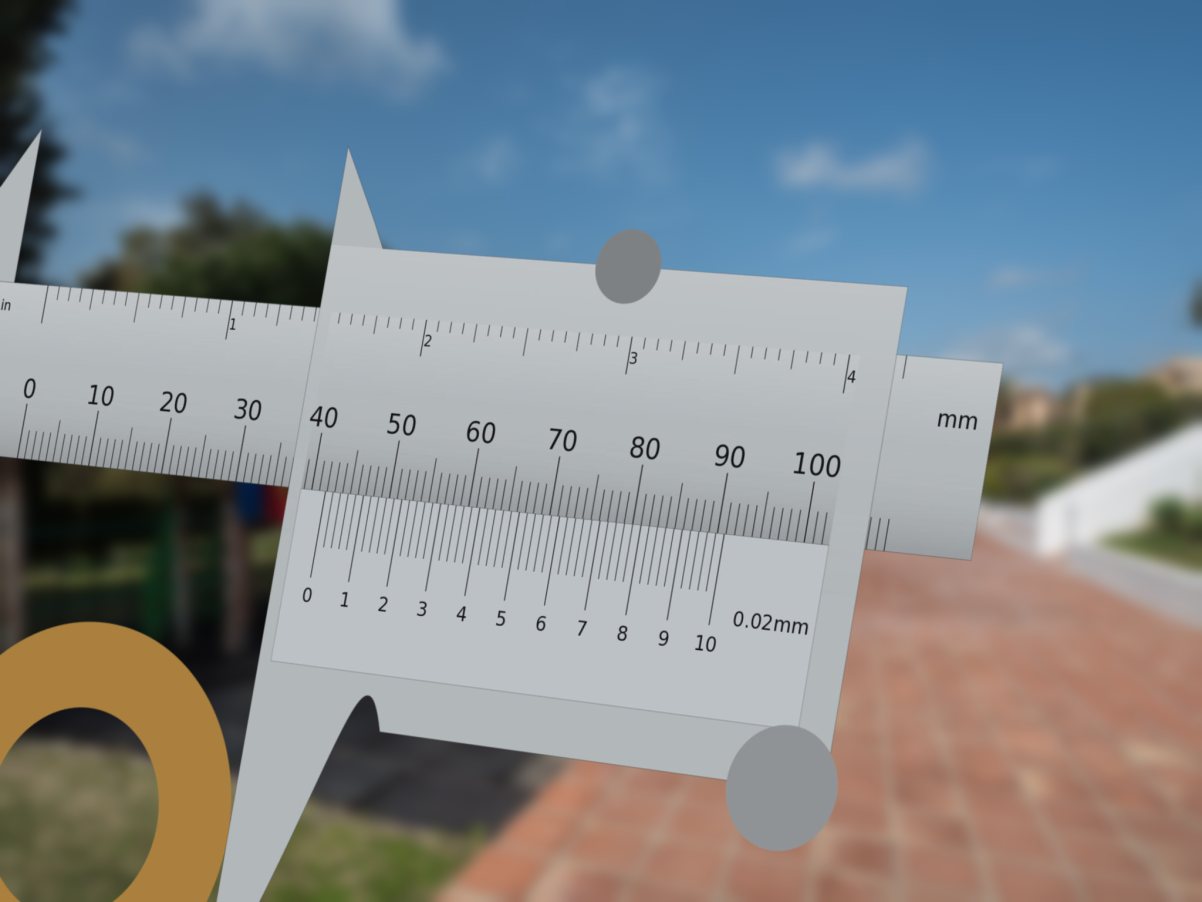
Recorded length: 41.8 mm
